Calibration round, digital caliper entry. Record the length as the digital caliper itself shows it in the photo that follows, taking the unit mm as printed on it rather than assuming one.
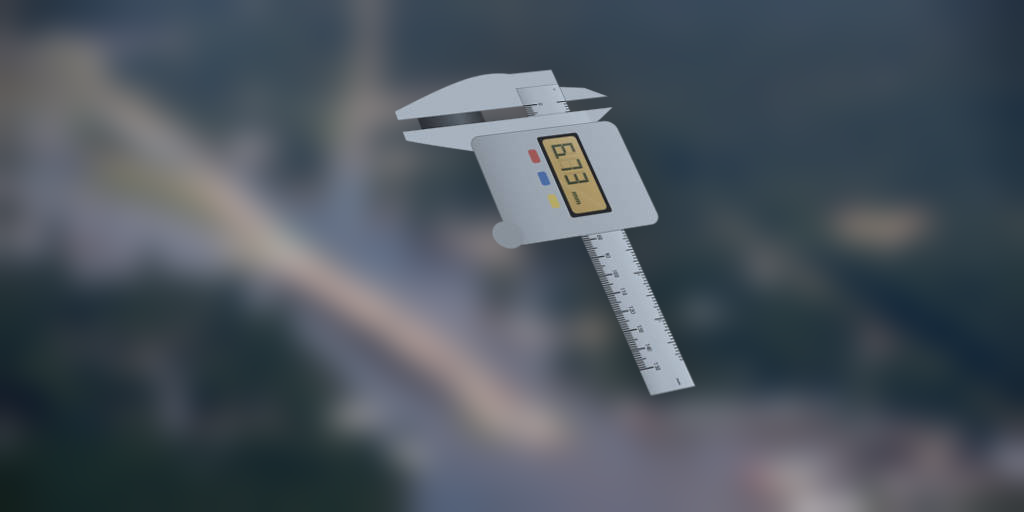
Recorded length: 6.73 mm
